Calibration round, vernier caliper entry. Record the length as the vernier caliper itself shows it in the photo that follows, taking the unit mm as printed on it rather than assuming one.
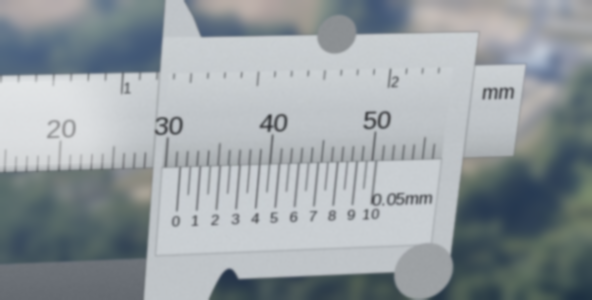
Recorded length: 31.4 mm
